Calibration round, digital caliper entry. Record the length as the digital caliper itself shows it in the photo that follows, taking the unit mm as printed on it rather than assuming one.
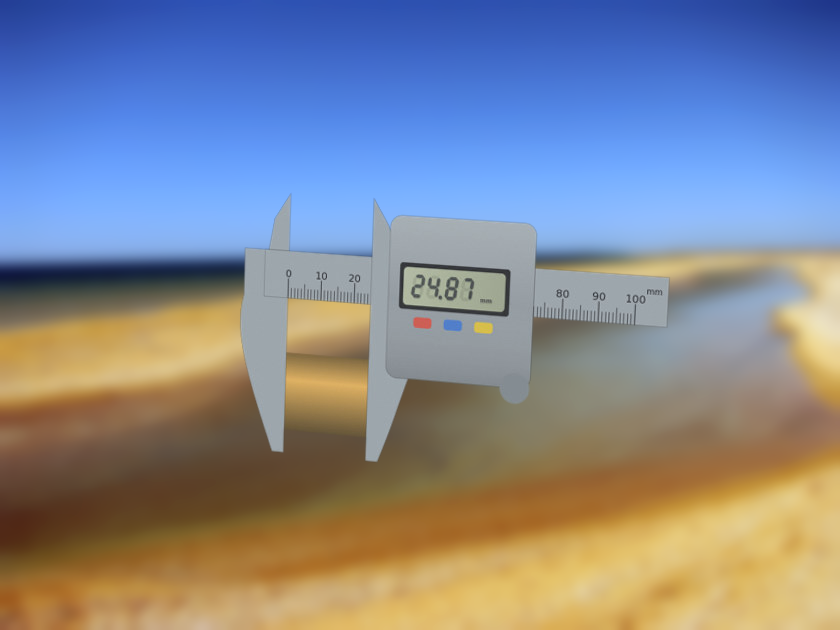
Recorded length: 24.87 mm
